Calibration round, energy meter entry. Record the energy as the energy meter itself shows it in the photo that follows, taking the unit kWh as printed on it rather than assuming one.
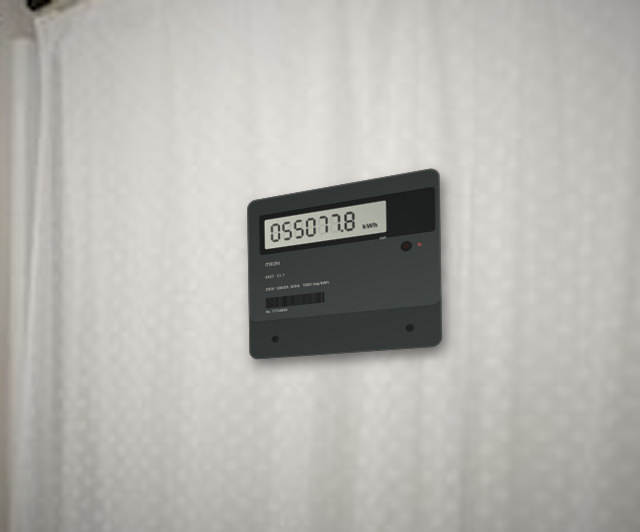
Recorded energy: 55077.8 kWh
